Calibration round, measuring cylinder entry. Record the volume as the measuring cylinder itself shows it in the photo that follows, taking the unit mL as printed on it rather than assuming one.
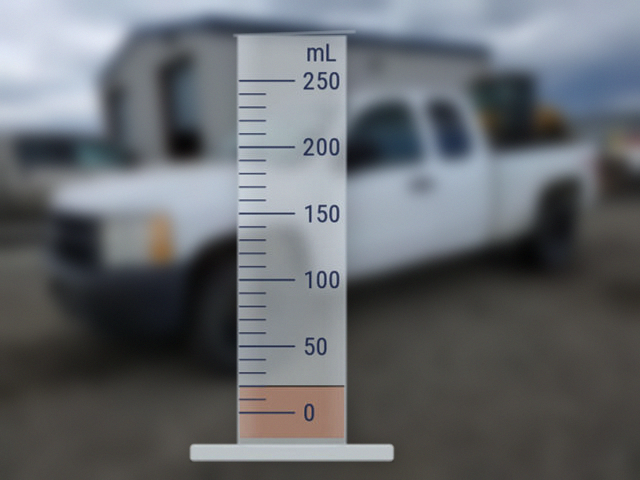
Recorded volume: 20 mL
